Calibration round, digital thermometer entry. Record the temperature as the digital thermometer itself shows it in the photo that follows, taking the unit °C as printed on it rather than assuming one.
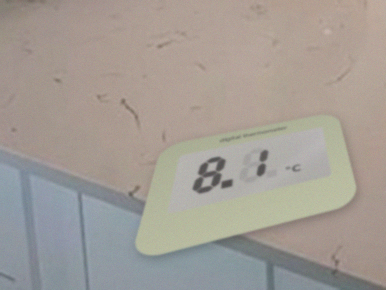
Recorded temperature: 8.1 °C
